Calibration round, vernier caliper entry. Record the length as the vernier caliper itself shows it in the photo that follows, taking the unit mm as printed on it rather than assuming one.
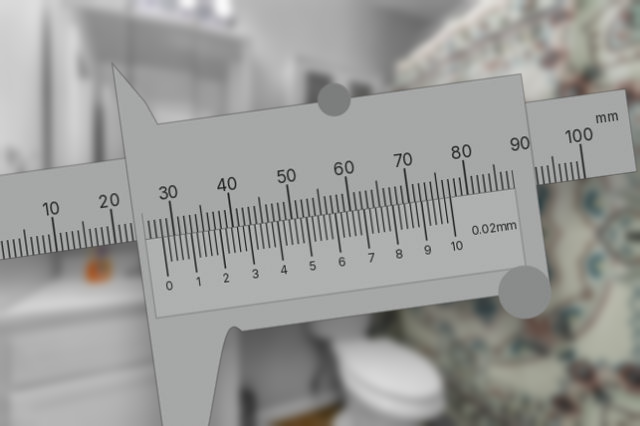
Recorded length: 28.0 mm
